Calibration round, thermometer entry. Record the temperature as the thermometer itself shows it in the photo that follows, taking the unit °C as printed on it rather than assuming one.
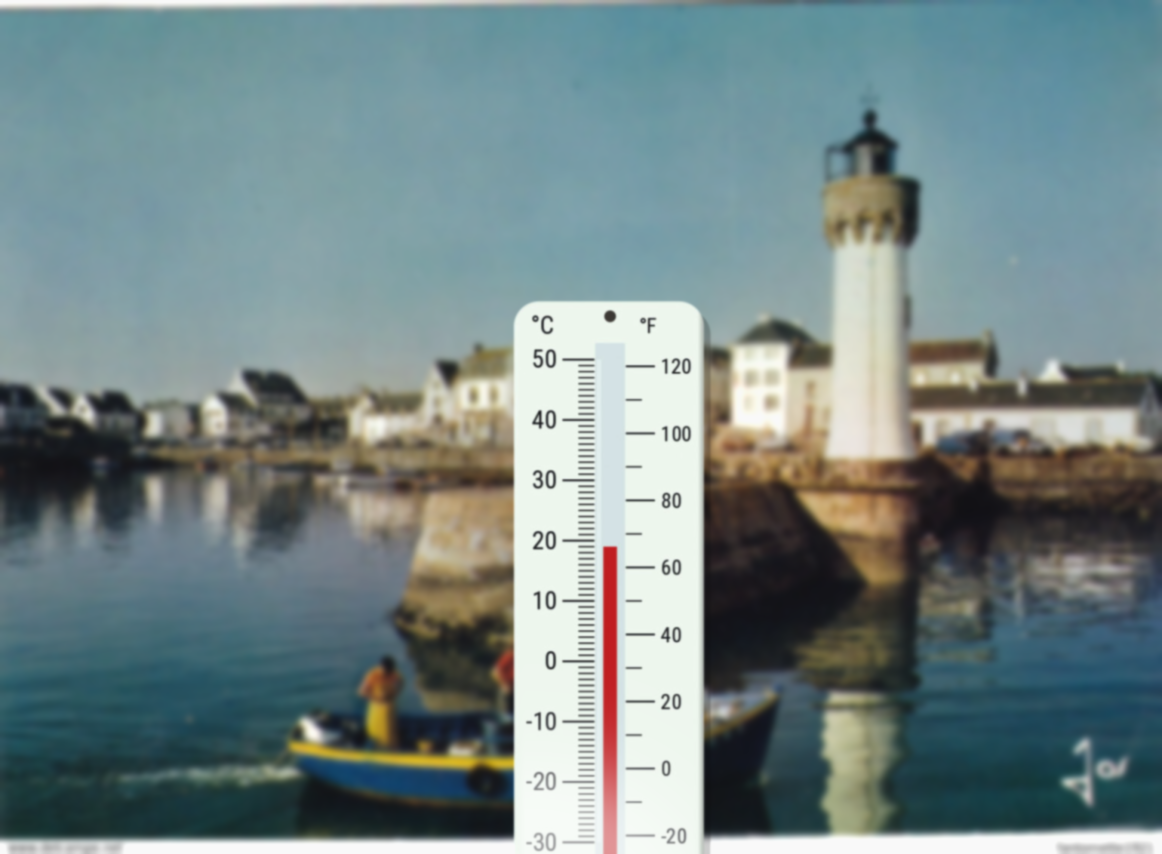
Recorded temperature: 19 °C
